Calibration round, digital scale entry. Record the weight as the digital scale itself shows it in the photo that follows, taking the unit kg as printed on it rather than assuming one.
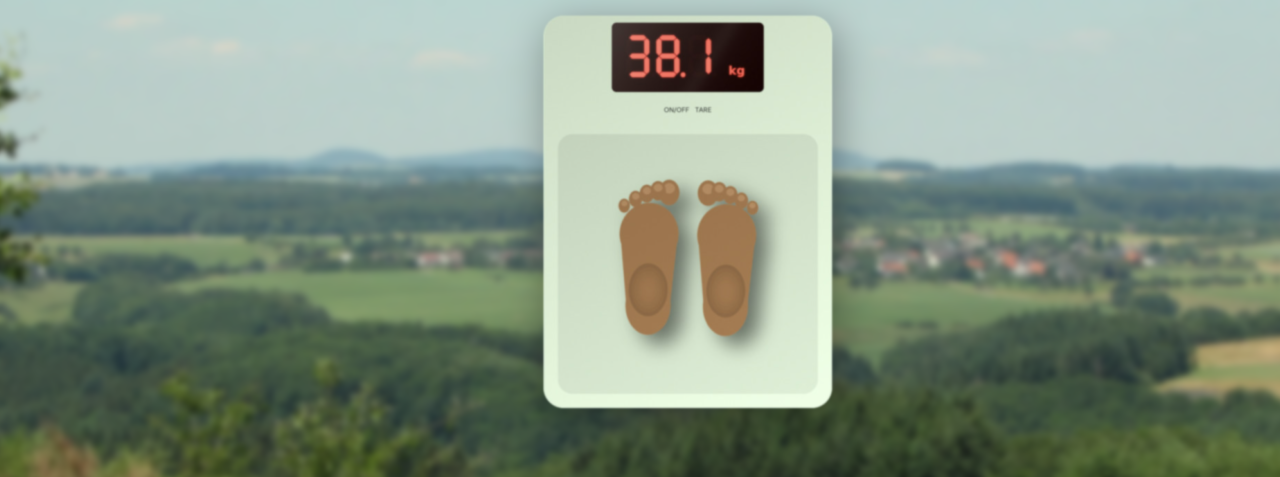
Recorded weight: 38.1 kg
